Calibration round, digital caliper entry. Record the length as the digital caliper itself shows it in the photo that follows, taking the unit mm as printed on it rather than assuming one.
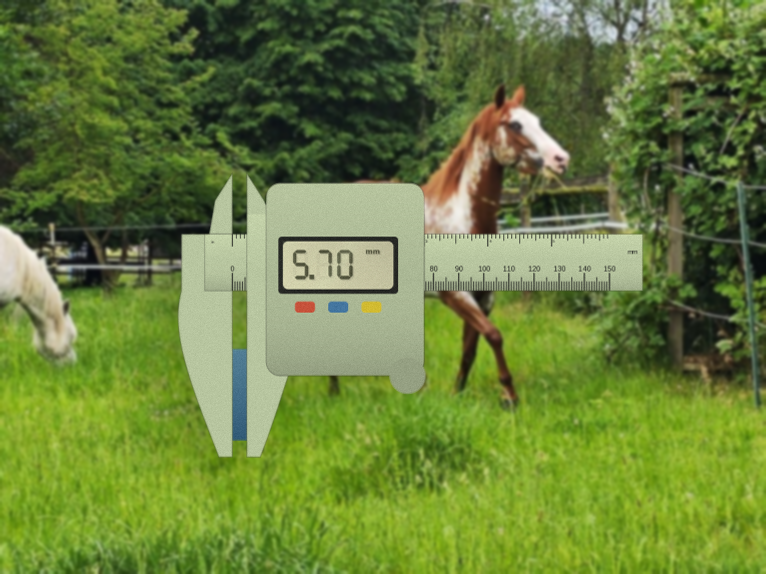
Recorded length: 5.70 mm
